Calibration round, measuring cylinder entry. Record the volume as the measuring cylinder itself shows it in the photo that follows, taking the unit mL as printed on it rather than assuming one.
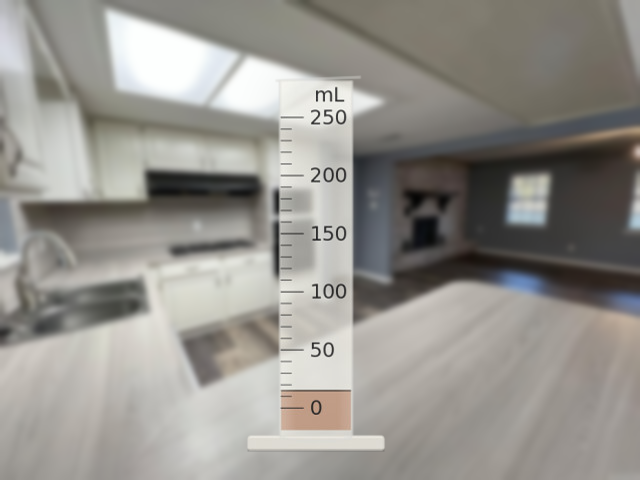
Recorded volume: 15 mL
